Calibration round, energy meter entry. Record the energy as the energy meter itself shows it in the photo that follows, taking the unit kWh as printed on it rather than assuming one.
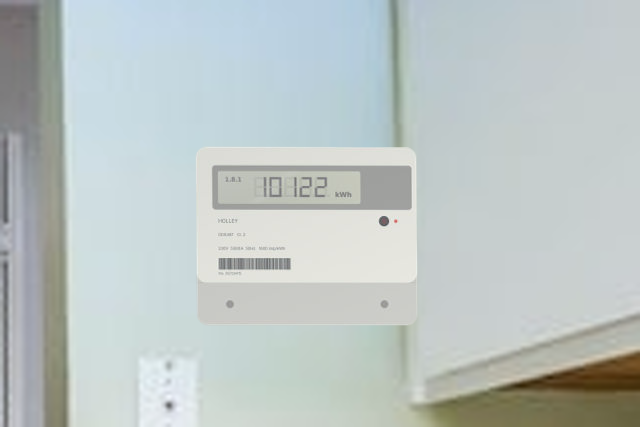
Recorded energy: 10122 kWh
